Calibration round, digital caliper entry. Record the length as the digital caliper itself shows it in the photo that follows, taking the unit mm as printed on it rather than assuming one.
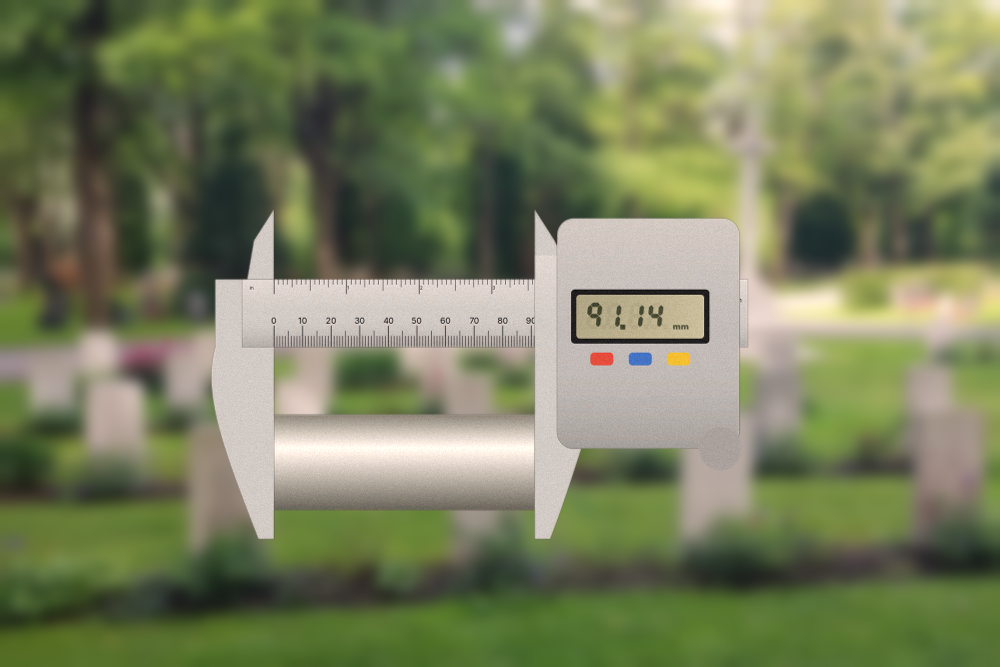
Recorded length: 91.14 mm
